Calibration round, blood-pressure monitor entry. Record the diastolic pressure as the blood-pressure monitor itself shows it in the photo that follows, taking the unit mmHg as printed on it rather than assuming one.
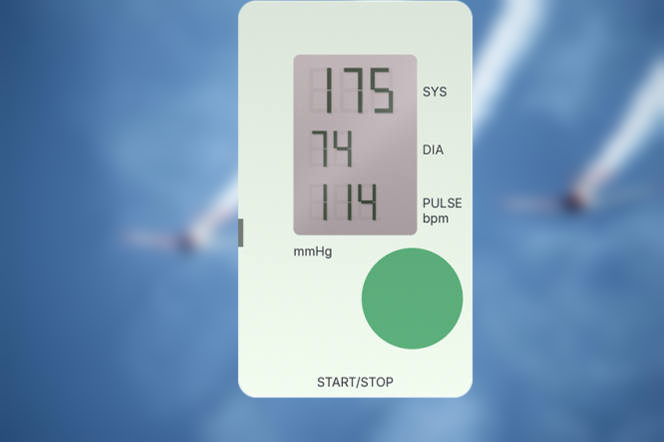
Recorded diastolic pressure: 74 mmHg
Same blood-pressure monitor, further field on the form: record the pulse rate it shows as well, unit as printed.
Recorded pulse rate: 114 bpm
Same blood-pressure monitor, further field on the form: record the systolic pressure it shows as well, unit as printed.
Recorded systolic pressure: 175 mmHg
